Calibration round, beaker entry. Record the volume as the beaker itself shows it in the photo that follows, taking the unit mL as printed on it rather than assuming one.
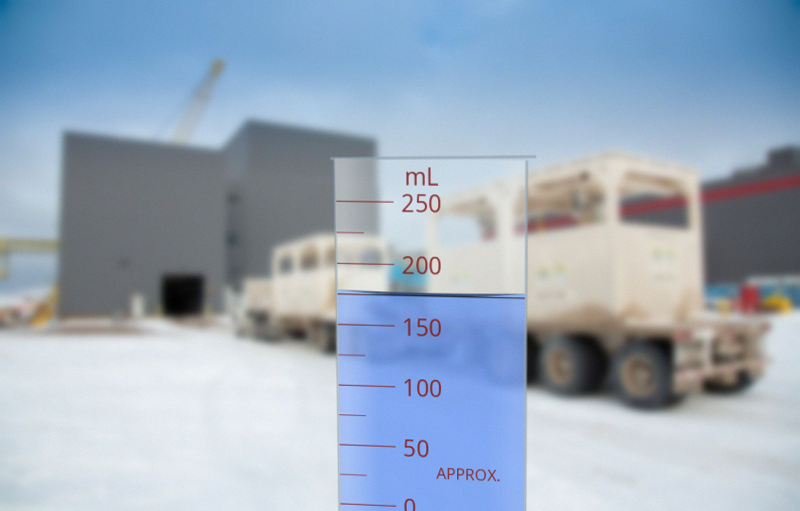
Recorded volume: 175 mL
